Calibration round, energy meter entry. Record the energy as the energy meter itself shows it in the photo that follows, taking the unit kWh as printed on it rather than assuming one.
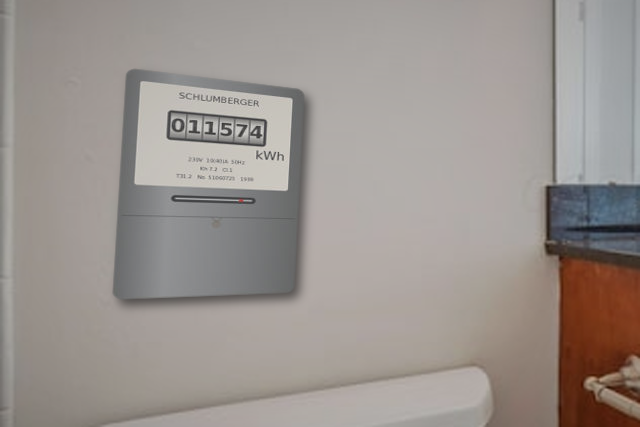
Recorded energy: 11574 kWh
